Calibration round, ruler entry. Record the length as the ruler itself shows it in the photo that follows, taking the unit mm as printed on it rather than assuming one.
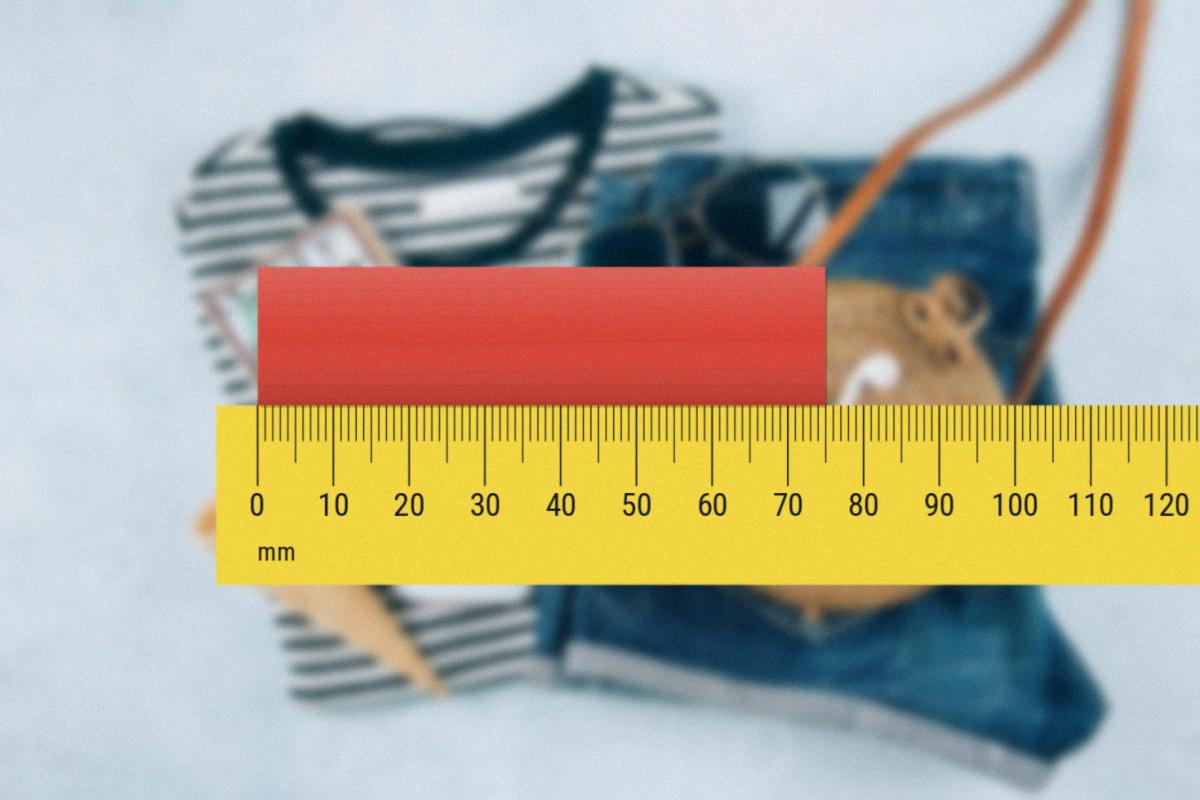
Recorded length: 75 mm
